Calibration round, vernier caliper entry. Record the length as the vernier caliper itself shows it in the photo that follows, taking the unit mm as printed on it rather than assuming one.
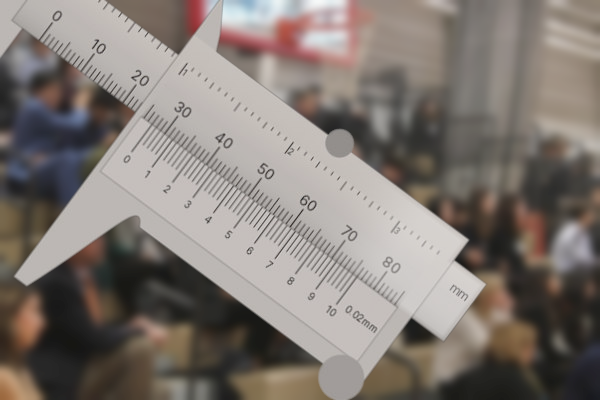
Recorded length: 27.0 mm
